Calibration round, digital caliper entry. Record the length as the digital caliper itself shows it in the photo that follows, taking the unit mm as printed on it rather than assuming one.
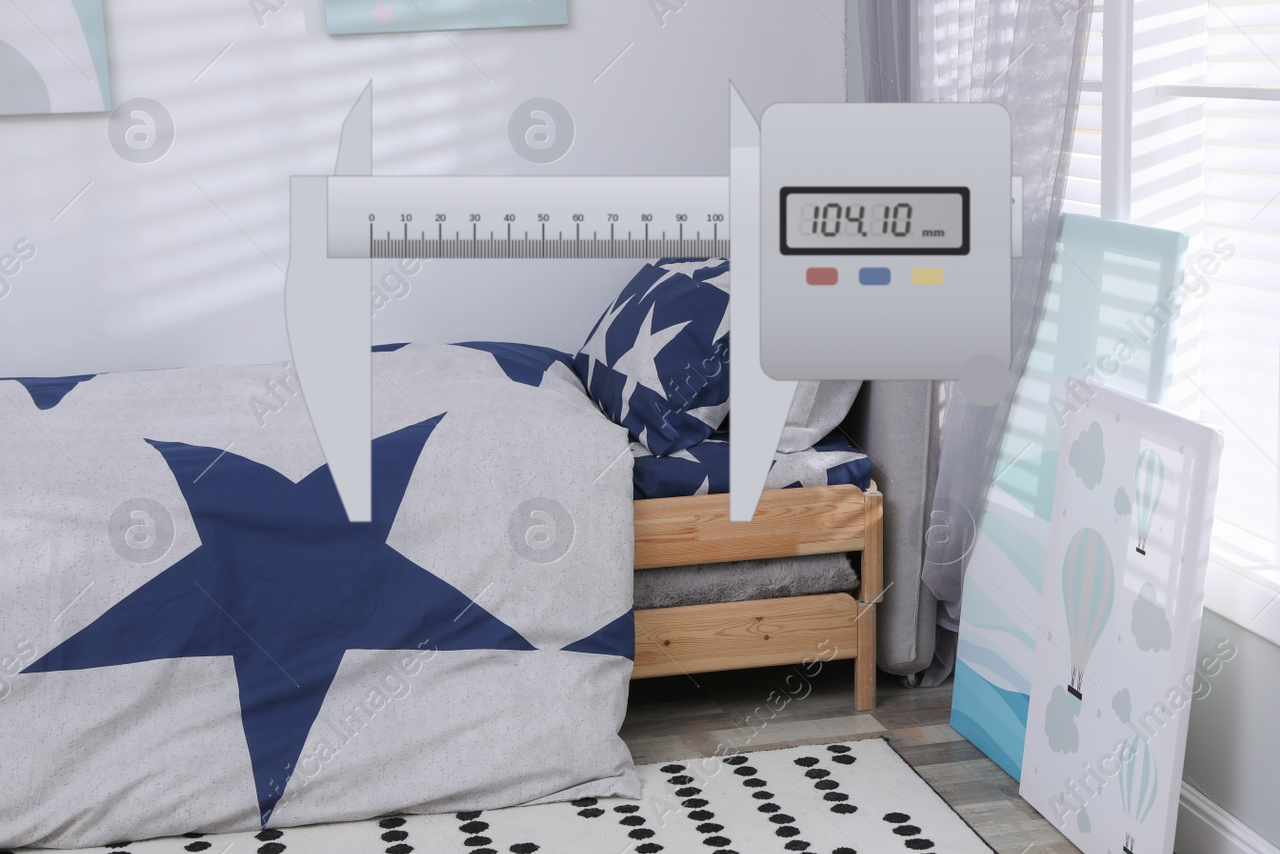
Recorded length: 104.10 mm
